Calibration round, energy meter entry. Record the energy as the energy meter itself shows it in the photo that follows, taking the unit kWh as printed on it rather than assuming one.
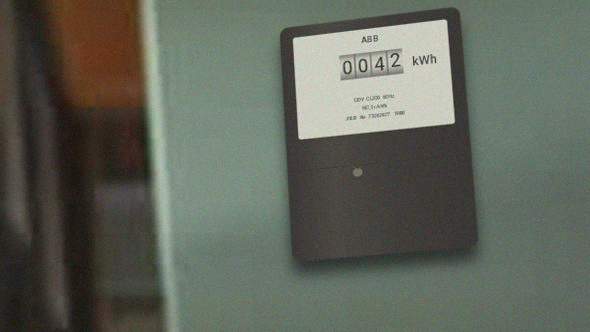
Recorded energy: 42 kWh
